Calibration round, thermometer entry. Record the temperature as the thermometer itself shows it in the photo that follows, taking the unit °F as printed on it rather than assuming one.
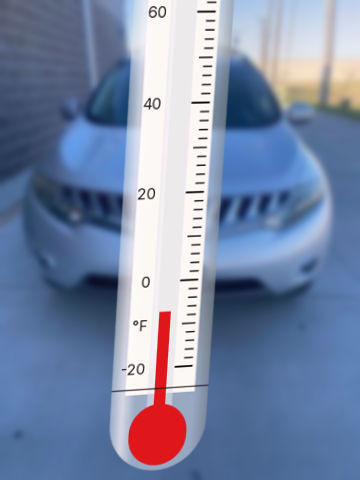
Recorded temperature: -7 °F
